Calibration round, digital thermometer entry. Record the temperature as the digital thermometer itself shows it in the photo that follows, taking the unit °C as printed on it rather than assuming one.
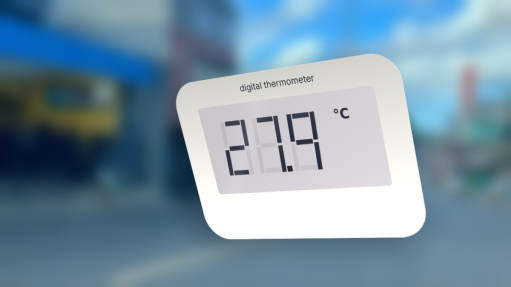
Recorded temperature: 27.9 °C
